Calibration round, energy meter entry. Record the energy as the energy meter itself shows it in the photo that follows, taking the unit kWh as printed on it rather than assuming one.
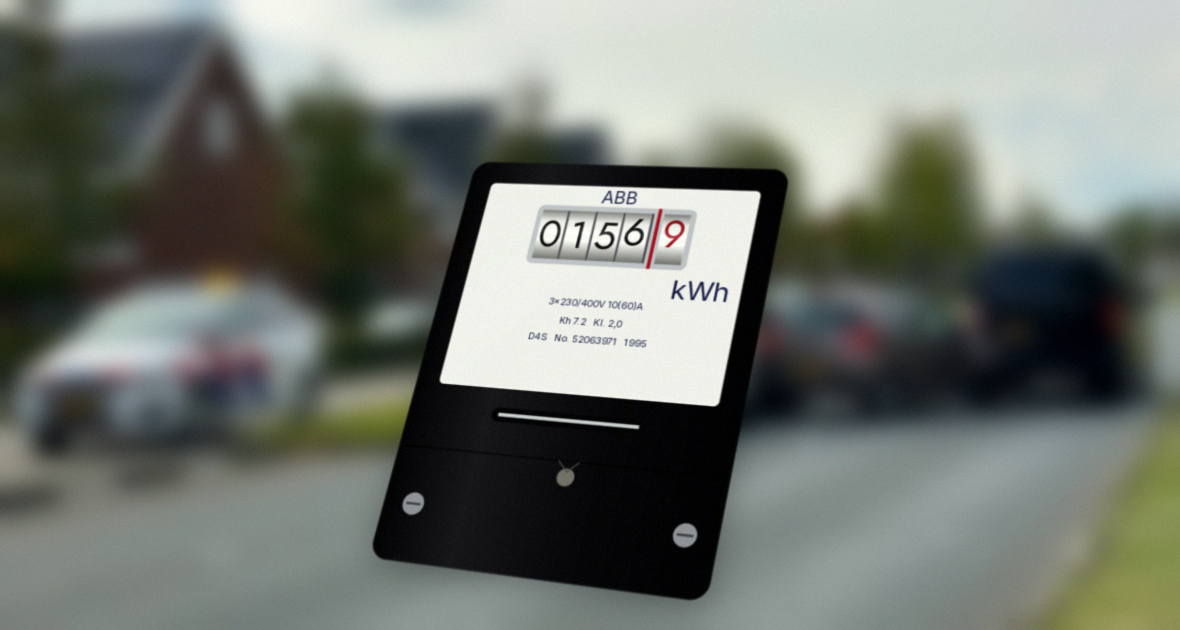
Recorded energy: 156.9 kWh
